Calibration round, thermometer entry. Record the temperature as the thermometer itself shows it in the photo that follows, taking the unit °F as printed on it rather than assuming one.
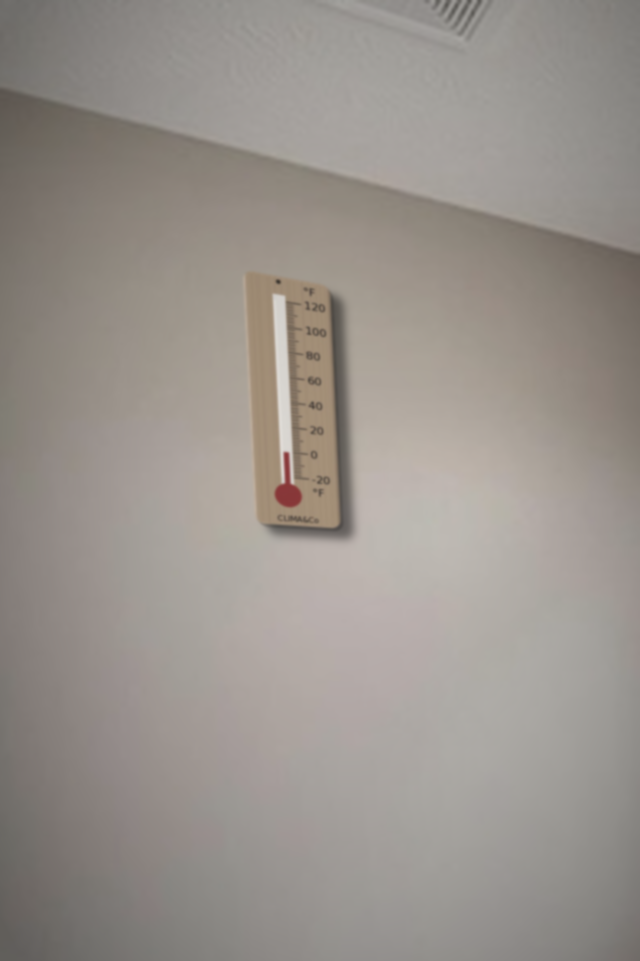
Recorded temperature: 0 °F
